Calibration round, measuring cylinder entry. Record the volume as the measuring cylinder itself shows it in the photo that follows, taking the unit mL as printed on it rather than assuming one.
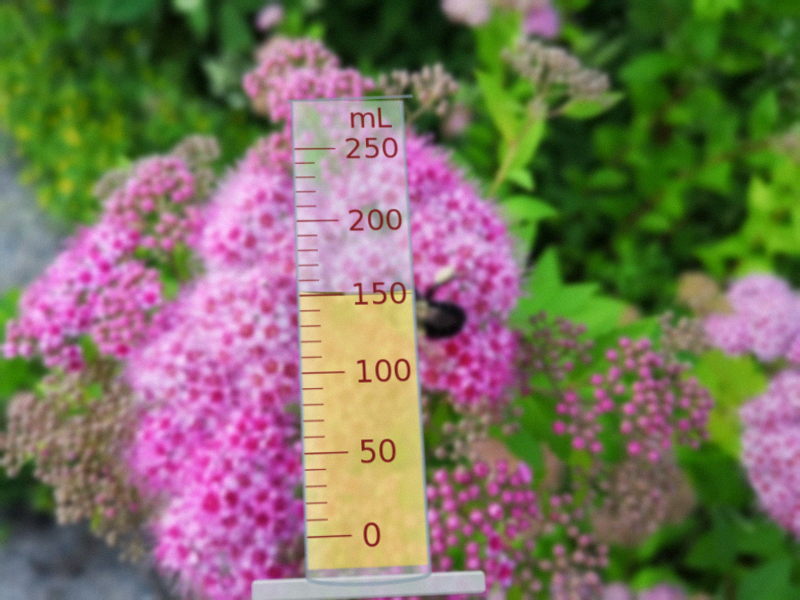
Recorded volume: 150 mL
